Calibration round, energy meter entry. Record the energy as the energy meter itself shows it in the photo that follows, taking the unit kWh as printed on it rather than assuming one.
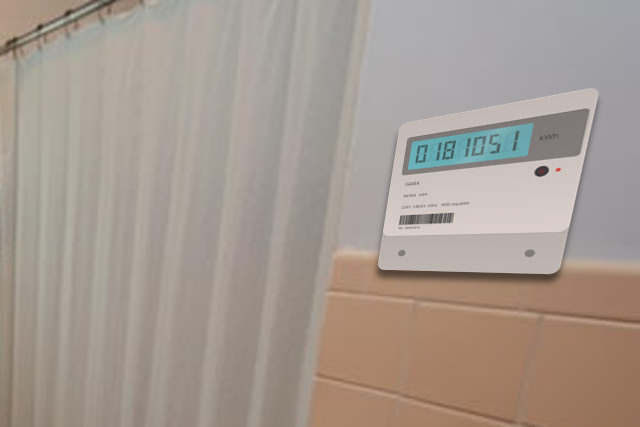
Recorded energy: 181051 kWh
